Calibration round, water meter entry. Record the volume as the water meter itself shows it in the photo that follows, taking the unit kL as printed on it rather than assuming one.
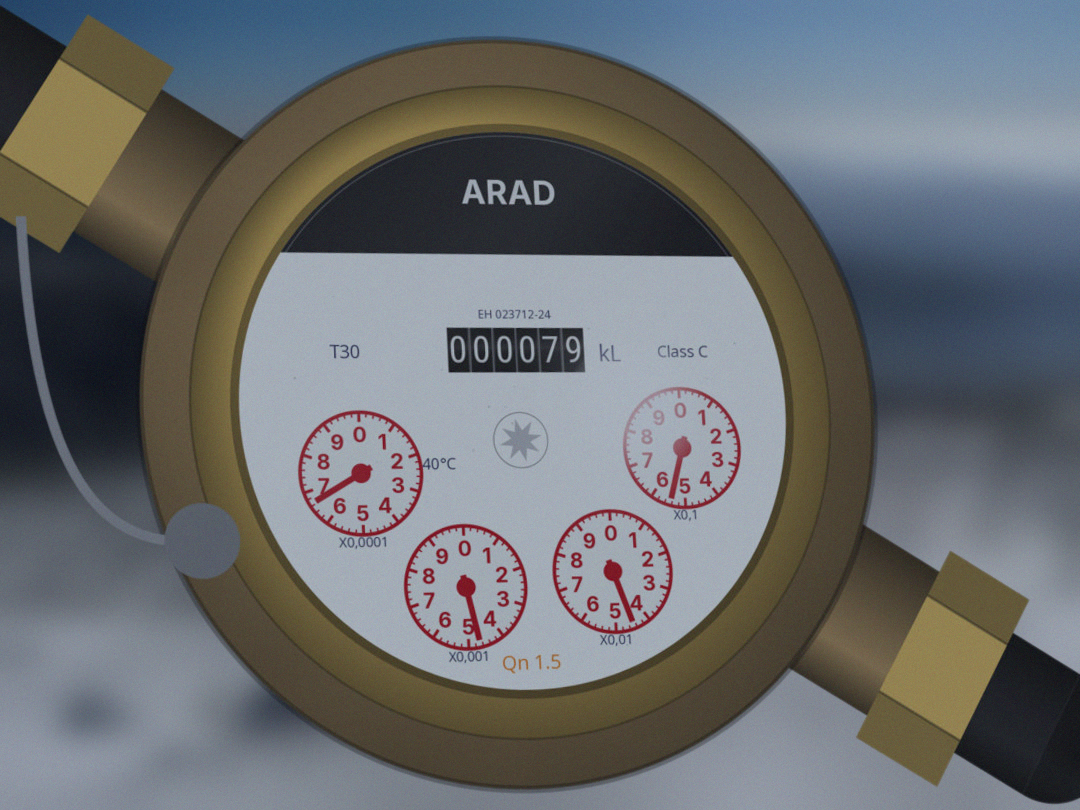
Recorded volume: 79.5446 kL
